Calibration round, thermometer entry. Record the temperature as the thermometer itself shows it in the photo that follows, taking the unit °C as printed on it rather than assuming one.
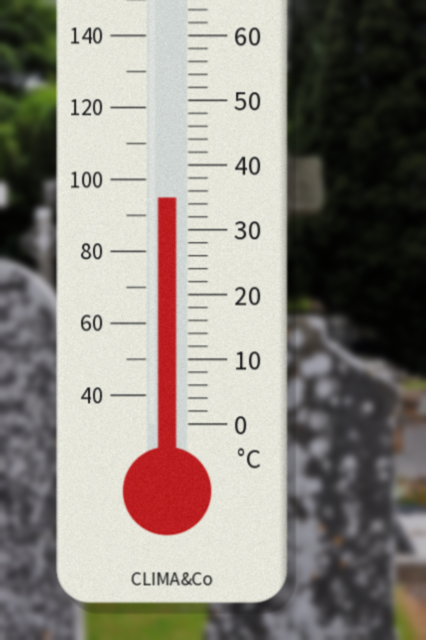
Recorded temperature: 35 °C
